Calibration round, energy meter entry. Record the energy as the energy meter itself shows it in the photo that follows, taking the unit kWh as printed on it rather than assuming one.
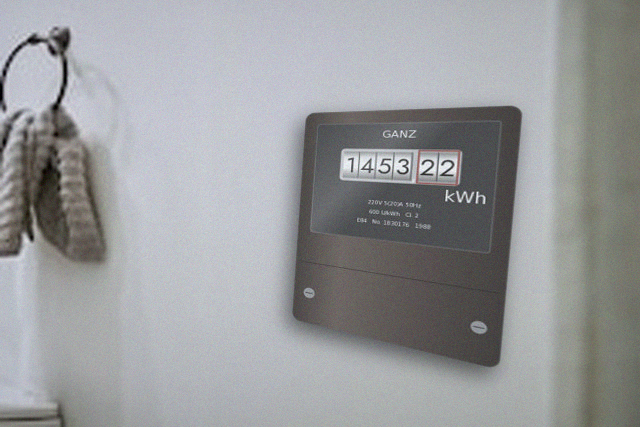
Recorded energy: 1453.22 kWh
